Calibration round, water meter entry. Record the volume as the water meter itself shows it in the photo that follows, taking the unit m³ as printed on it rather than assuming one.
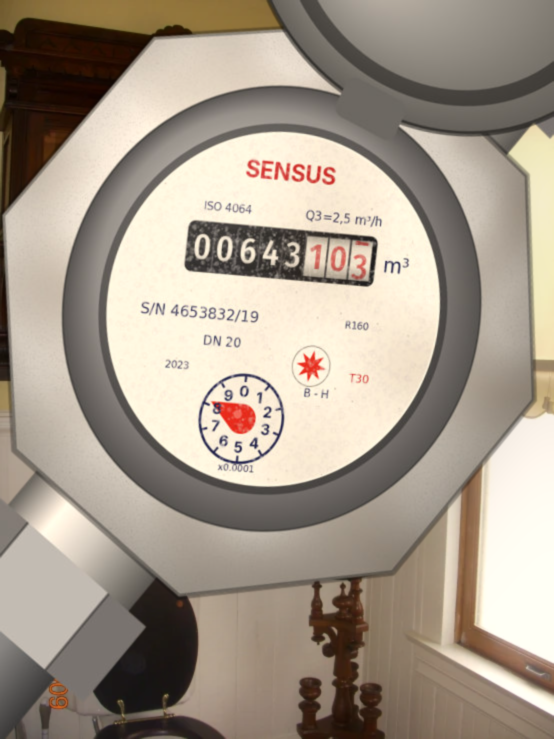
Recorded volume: 643.1028 m³
